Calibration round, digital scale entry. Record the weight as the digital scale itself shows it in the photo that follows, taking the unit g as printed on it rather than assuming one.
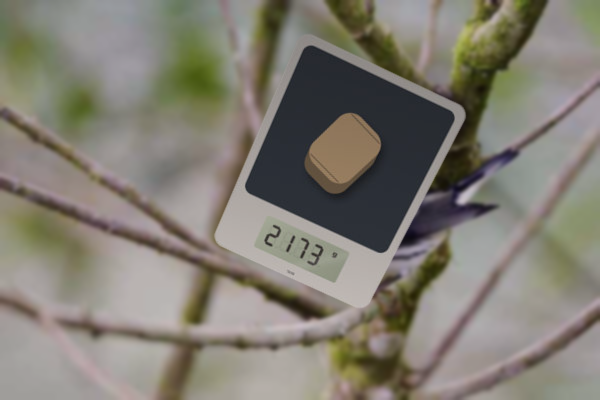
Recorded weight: 2173 g
